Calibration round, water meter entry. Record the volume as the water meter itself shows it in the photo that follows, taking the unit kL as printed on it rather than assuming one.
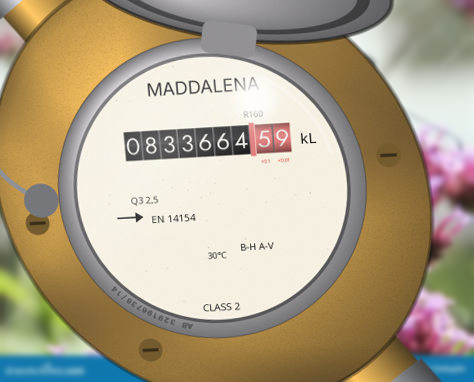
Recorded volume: 833664.59 kL
